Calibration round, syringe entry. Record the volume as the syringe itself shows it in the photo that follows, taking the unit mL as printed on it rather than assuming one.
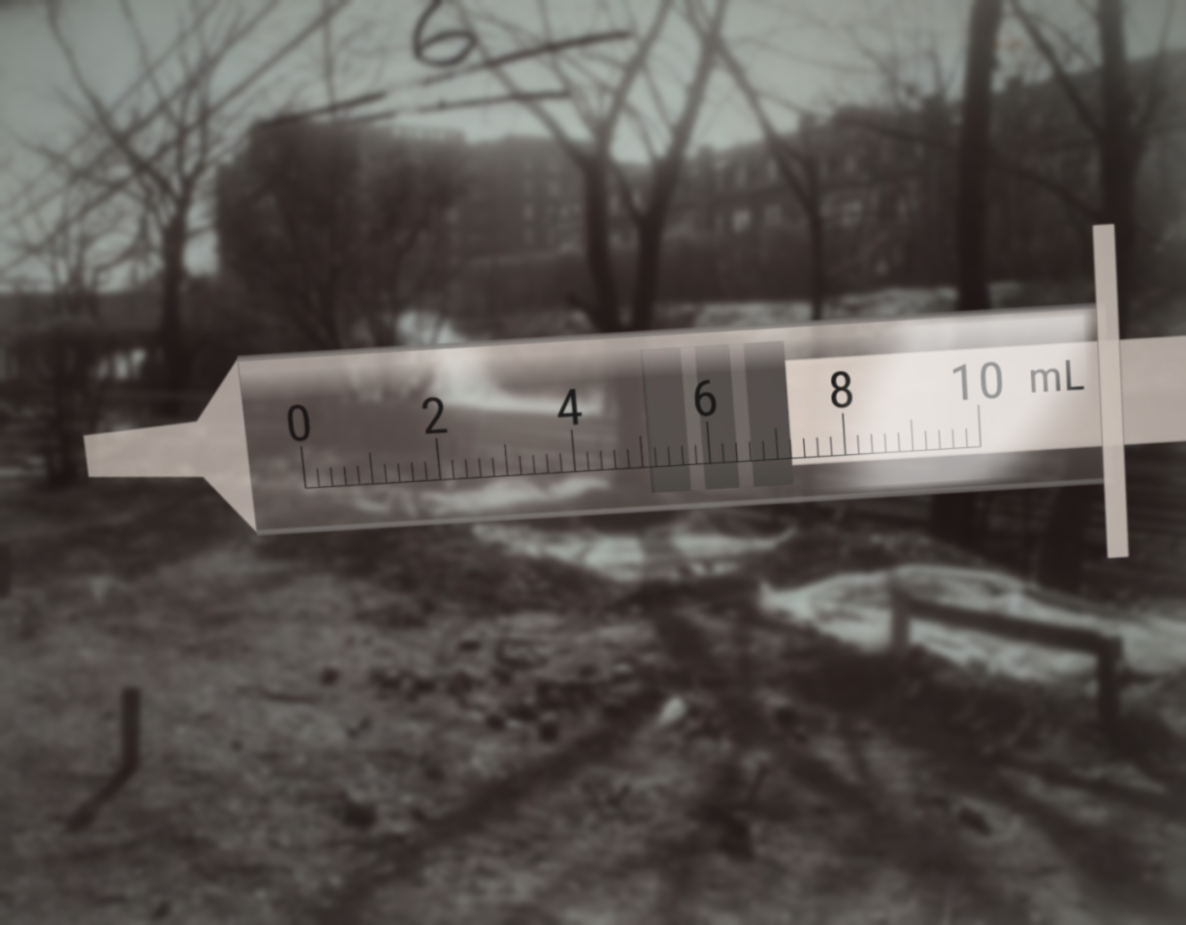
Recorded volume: 5.1 mL
